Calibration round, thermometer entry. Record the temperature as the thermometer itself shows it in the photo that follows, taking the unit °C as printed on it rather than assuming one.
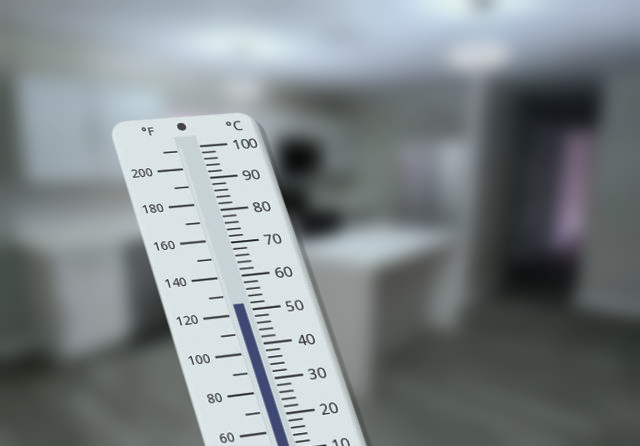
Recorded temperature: 52 °C
